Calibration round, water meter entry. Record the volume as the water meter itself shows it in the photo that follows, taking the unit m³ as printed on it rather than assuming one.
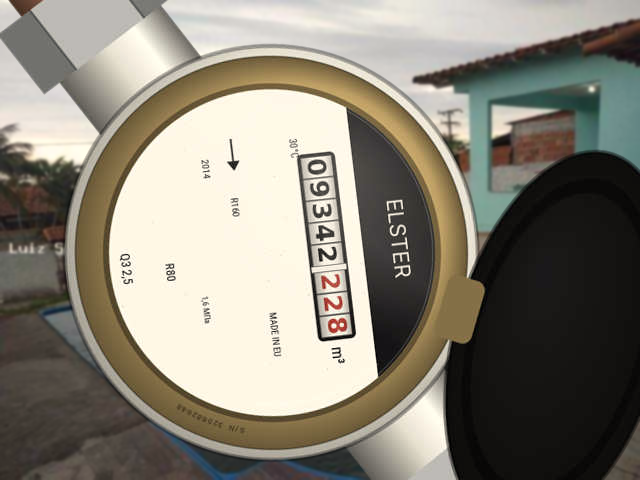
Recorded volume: 9342.228 m³
